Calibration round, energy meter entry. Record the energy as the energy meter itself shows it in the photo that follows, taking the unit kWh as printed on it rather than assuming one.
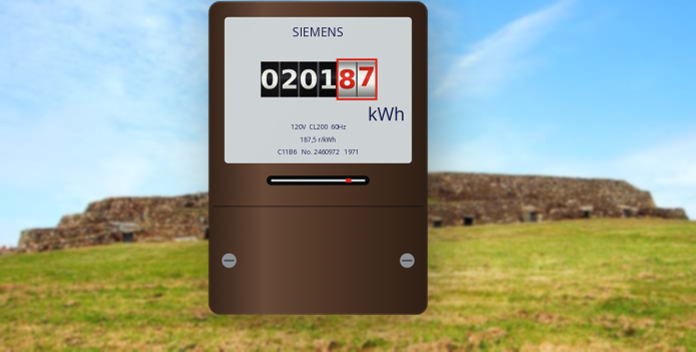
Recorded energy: 201.87 kWh
